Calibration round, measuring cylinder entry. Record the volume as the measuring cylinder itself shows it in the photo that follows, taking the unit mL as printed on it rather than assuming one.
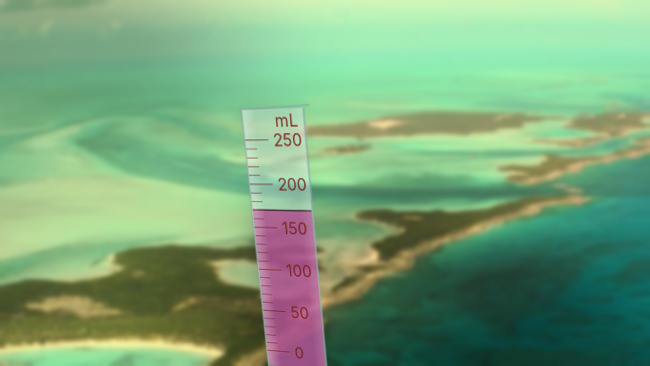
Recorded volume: 170 mL
